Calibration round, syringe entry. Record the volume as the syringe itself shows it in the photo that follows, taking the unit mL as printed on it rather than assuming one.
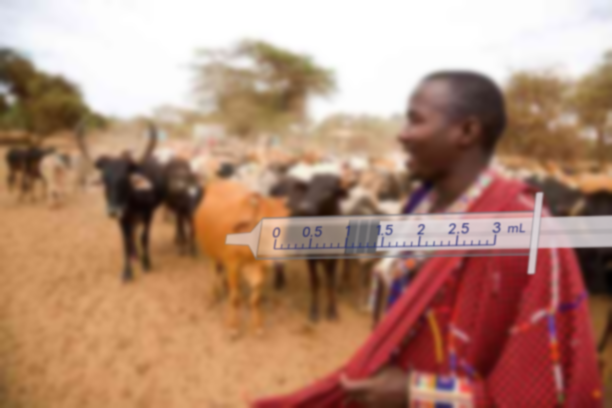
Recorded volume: 1 mL
